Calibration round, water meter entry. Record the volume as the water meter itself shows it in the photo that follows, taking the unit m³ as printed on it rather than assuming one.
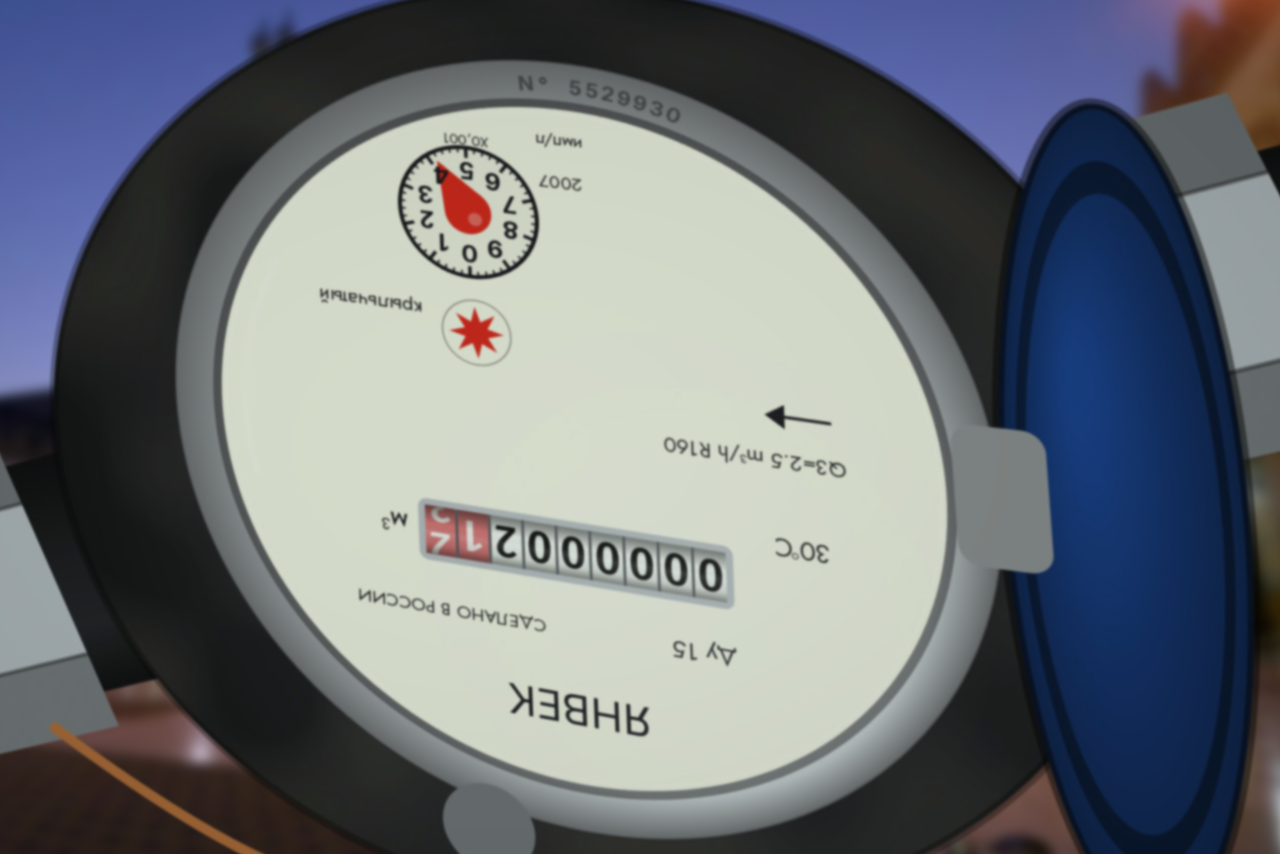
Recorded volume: 2.124 m³
